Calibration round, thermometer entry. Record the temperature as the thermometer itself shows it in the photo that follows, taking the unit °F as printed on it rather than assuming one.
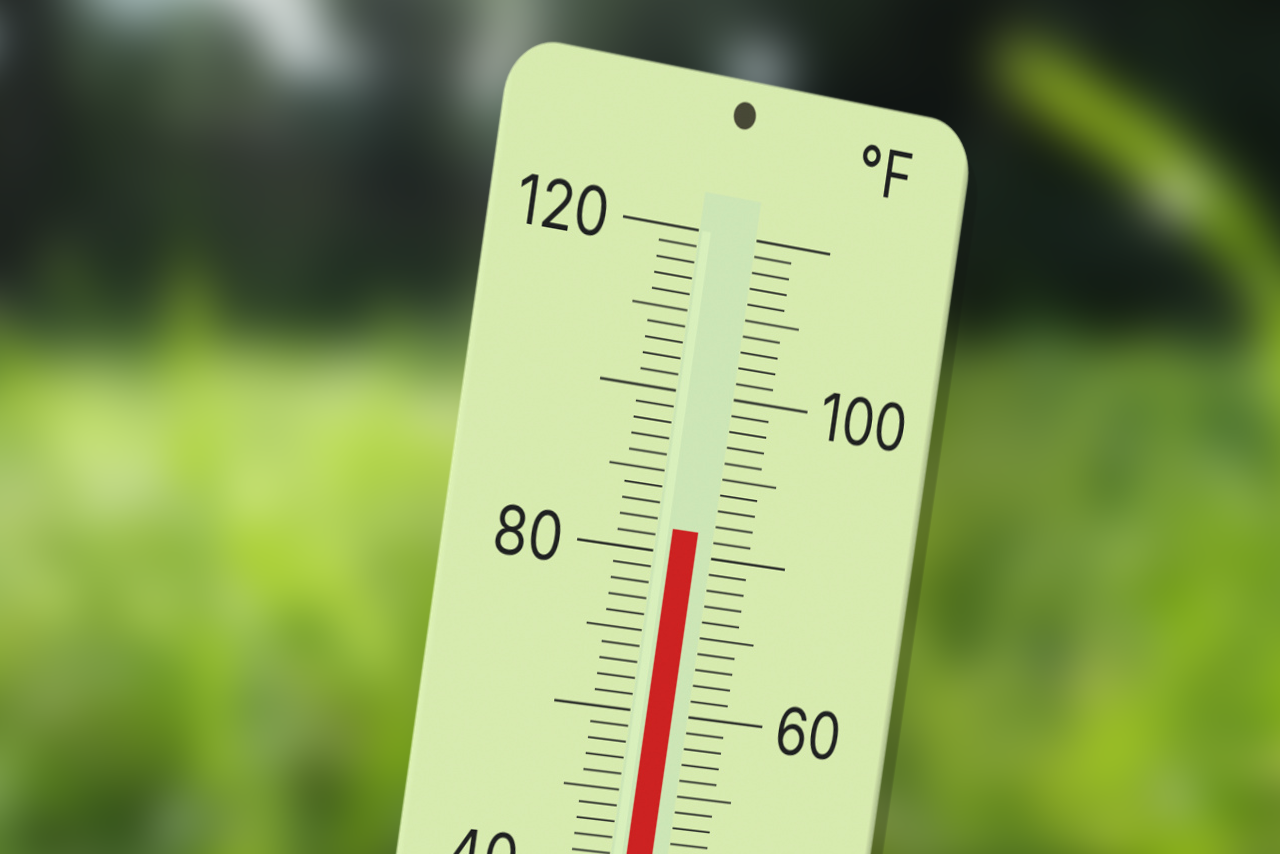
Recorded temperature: 83 °F
